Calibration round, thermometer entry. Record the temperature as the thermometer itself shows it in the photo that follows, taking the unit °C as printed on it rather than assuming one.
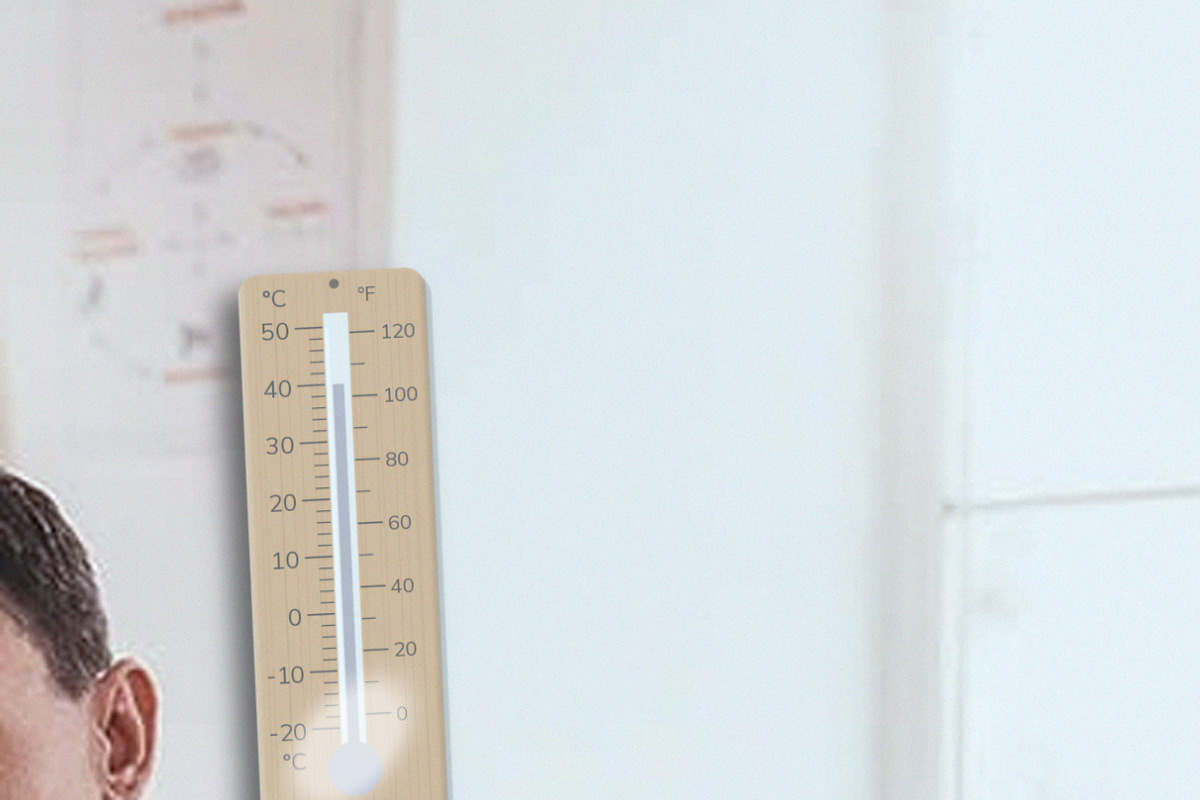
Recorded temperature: 40 °C
